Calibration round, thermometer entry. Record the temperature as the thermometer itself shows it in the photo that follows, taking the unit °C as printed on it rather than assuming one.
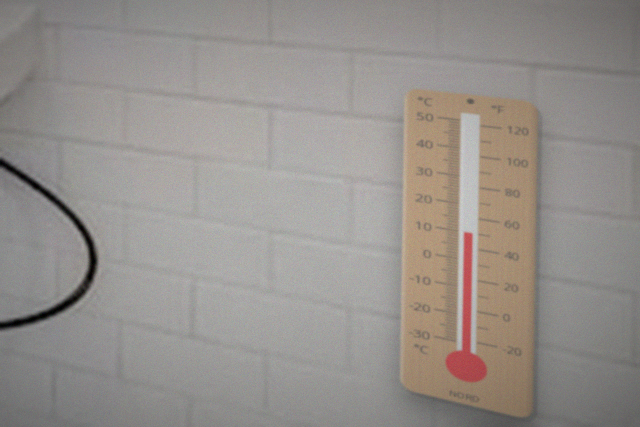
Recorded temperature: 10 °C
